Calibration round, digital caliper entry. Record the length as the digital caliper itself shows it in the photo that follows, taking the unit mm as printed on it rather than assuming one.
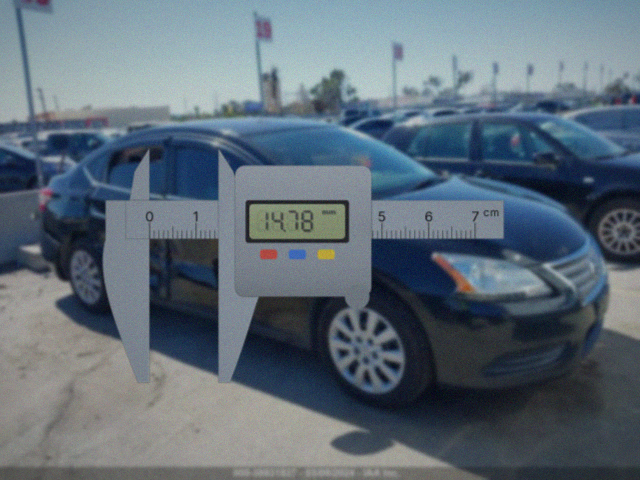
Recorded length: 14.78 mm
